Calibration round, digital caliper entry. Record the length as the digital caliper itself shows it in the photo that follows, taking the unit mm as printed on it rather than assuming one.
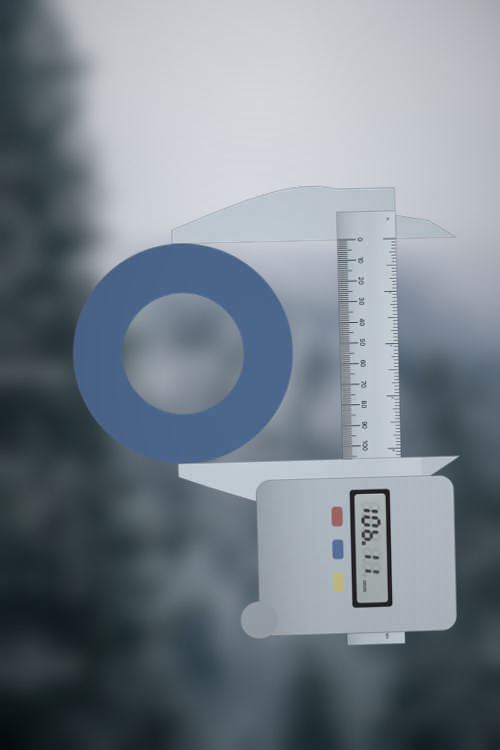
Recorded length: 106.11 mm
